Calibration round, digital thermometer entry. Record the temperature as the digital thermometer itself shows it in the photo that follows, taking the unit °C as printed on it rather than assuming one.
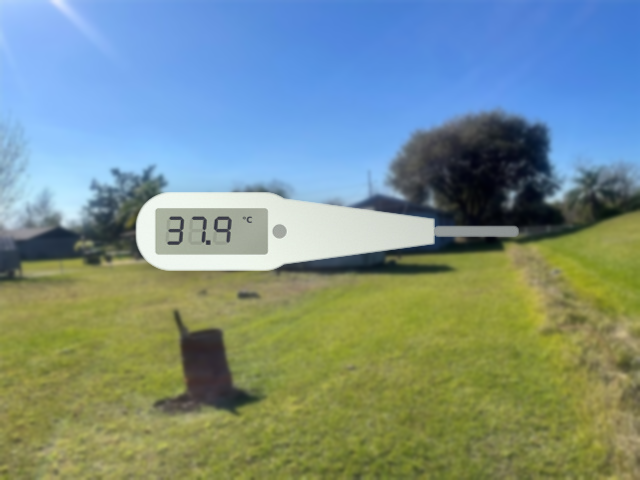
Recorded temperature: 37.9 °C
